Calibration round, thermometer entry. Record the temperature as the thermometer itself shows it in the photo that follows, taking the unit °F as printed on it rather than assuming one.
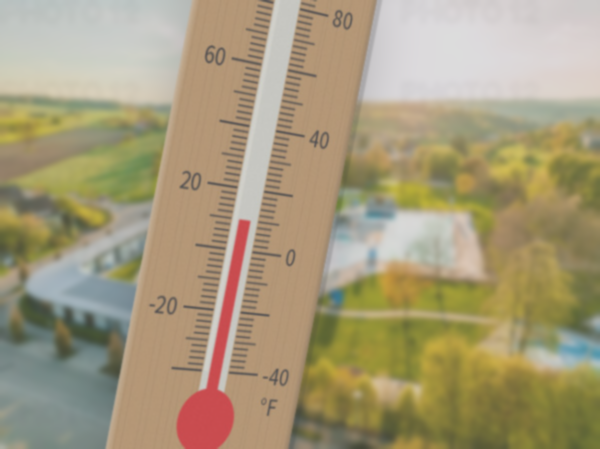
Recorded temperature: 10 °F
